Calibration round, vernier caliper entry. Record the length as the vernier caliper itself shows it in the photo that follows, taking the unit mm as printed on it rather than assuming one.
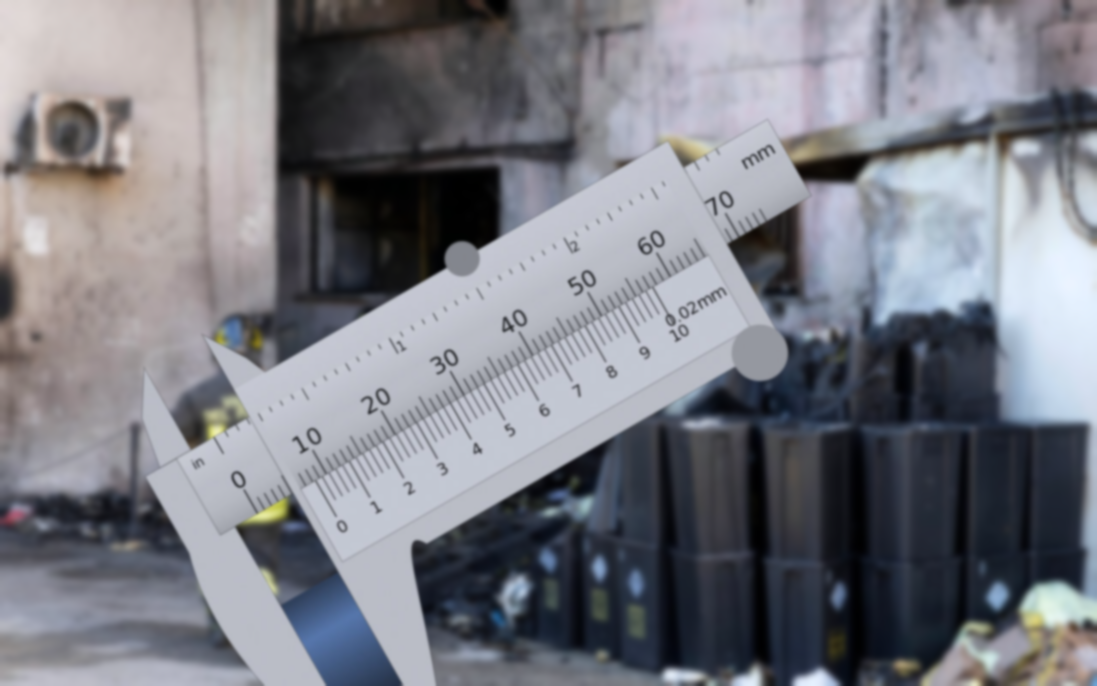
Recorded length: 8.4 mm
